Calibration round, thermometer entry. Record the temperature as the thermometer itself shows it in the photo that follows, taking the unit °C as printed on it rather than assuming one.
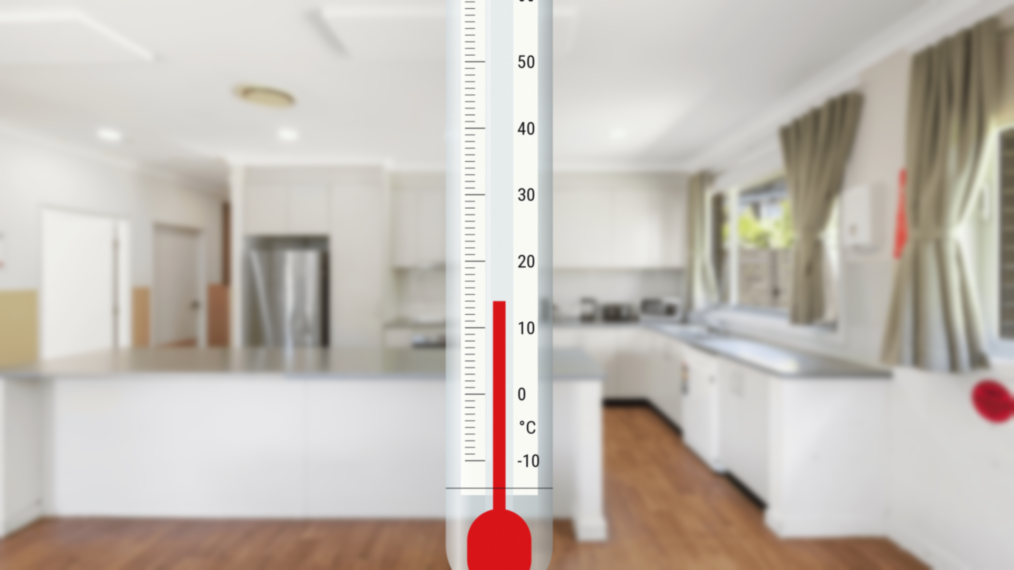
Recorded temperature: 14 °C
